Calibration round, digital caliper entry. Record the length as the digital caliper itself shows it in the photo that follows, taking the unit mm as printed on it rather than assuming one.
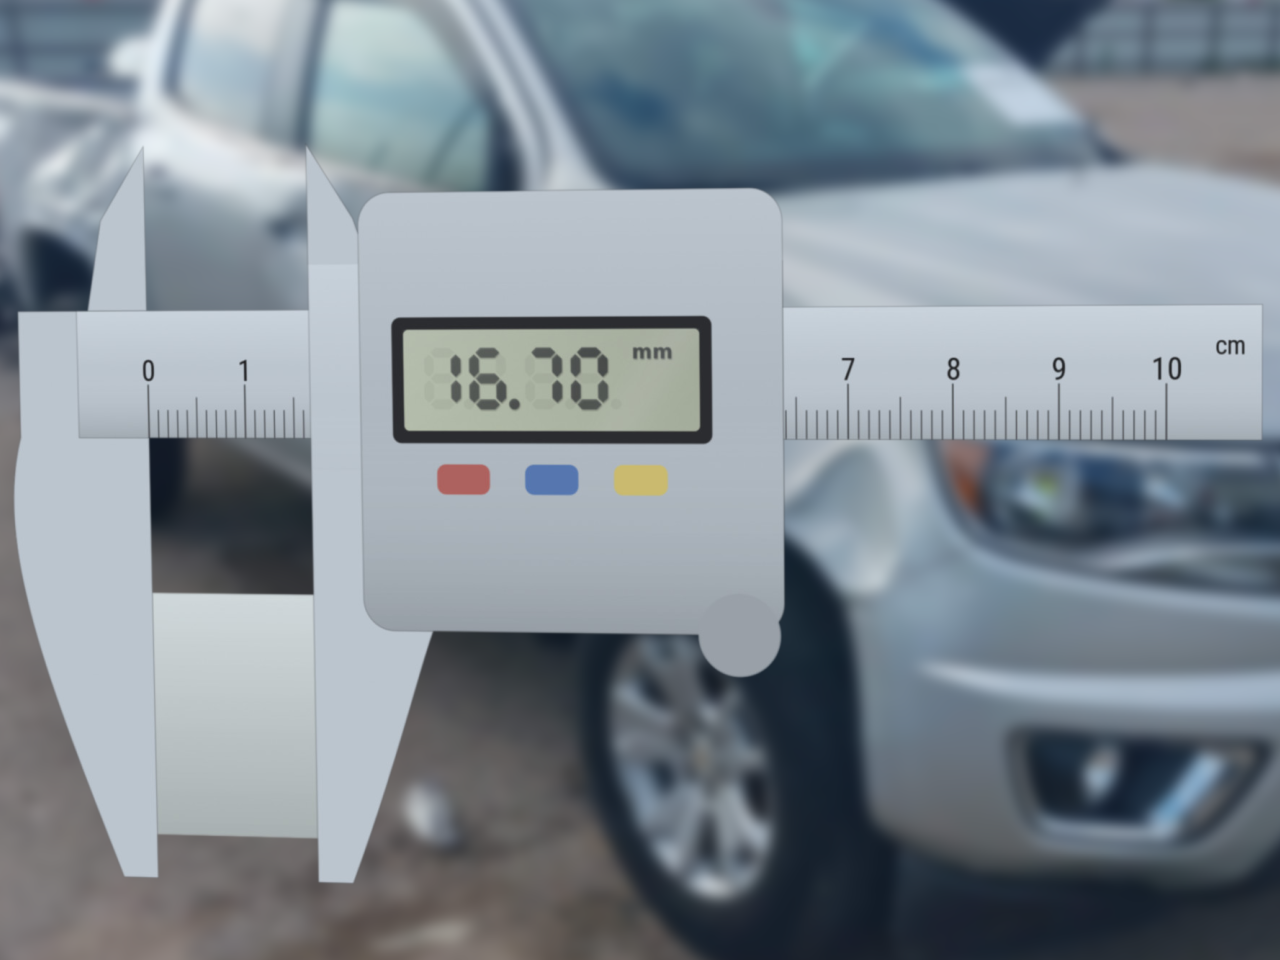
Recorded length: 16.70 mm
